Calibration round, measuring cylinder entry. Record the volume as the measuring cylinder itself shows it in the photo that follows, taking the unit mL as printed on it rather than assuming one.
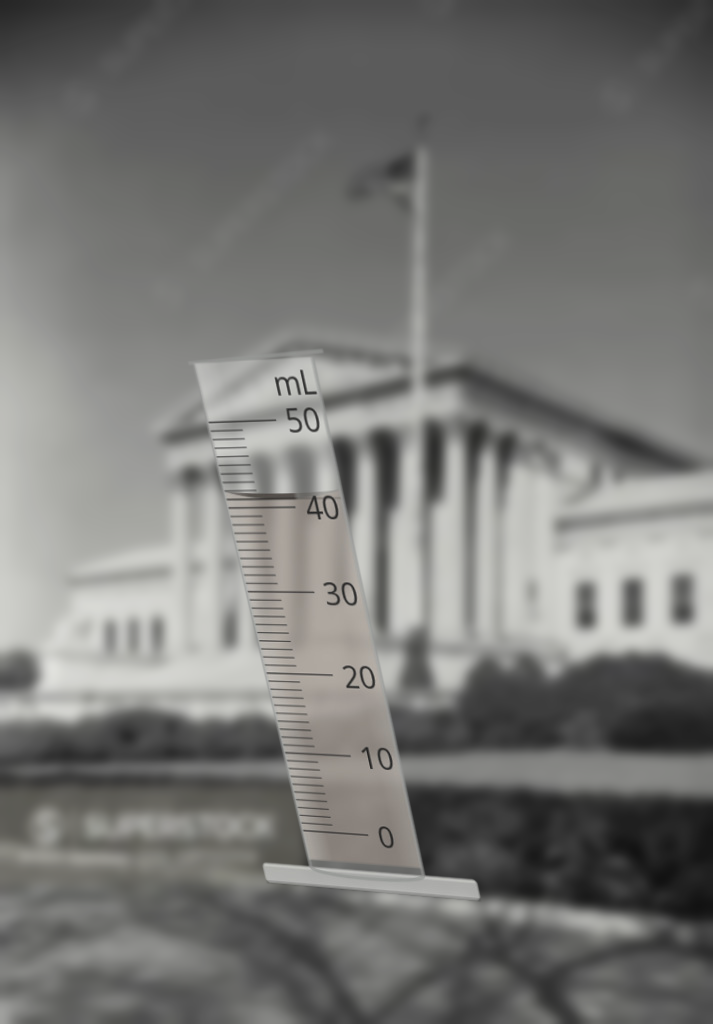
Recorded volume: 41 mL
